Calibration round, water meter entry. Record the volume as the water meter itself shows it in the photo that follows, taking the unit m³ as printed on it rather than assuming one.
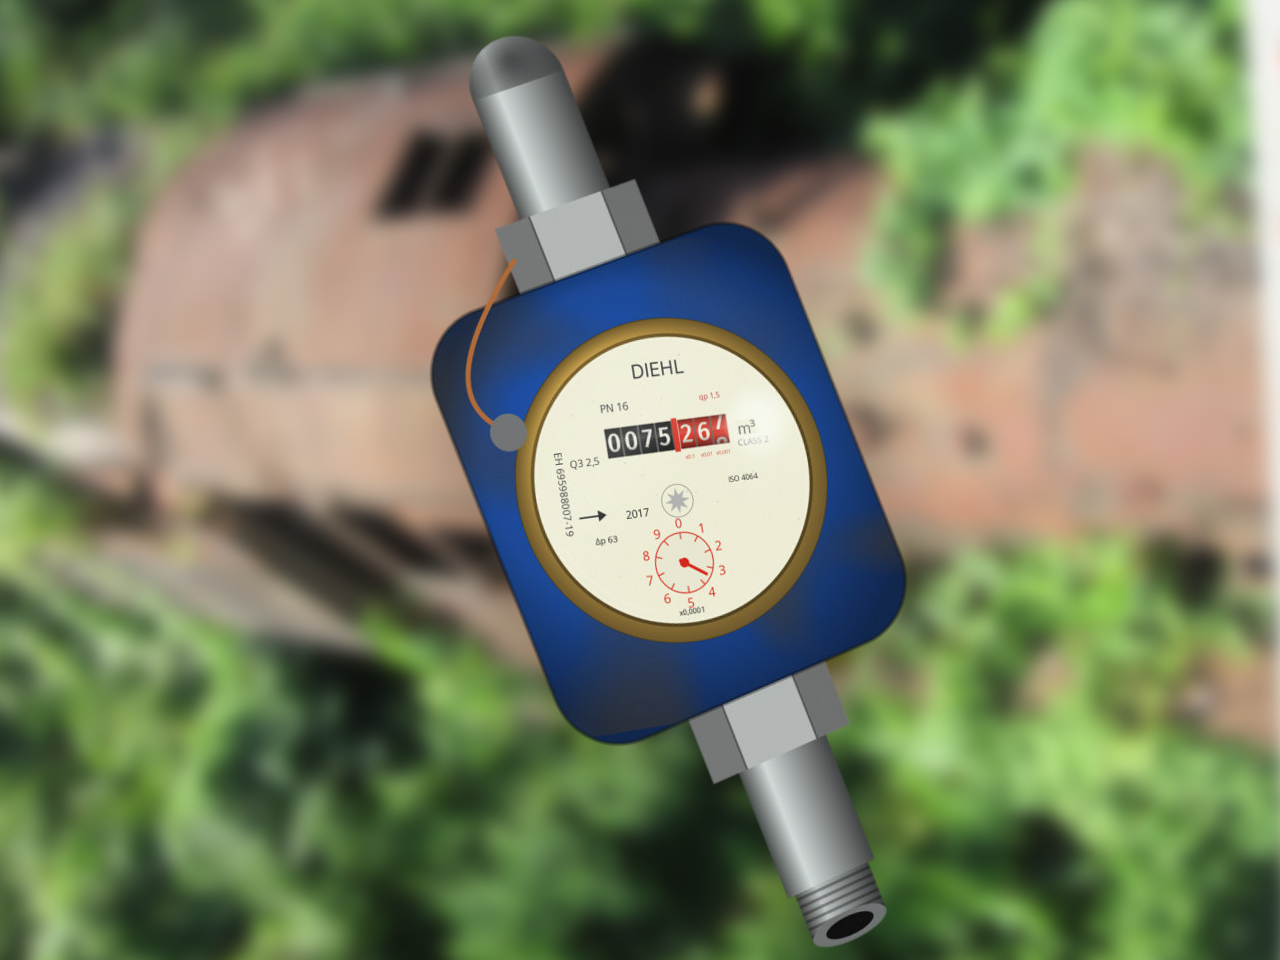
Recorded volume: 75.2673 m³
